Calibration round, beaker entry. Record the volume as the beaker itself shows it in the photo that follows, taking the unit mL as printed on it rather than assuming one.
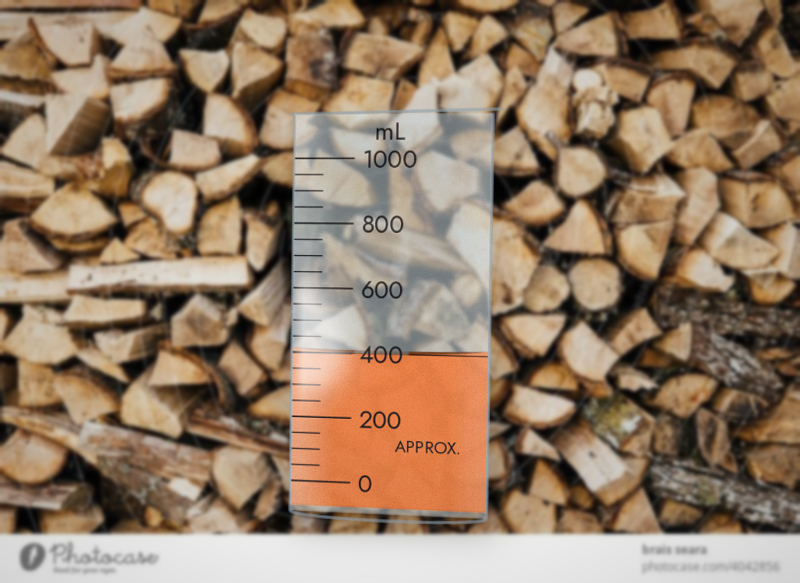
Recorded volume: 400 mL
